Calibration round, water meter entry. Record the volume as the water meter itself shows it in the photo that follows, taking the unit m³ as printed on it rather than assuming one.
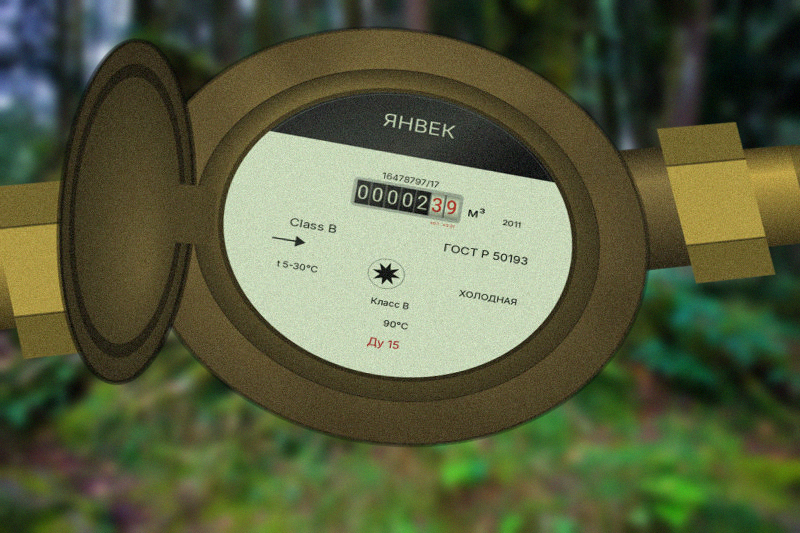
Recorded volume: 2.39 m³
